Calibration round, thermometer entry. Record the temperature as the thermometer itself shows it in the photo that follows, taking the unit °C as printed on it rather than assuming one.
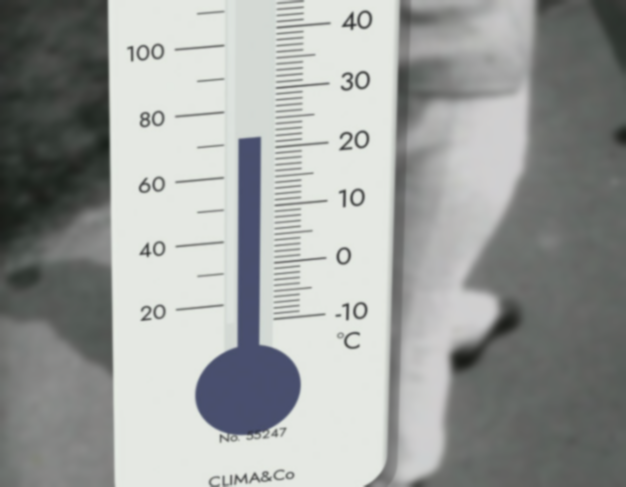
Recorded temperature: 22 °C
